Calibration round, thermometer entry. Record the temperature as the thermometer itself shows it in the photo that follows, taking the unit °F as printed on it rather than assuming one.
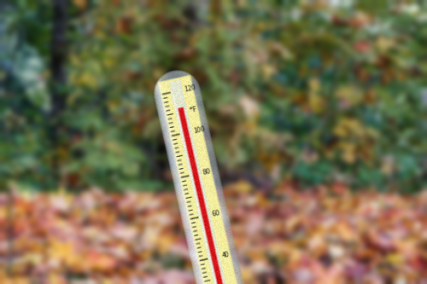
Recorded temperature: 112 °F
